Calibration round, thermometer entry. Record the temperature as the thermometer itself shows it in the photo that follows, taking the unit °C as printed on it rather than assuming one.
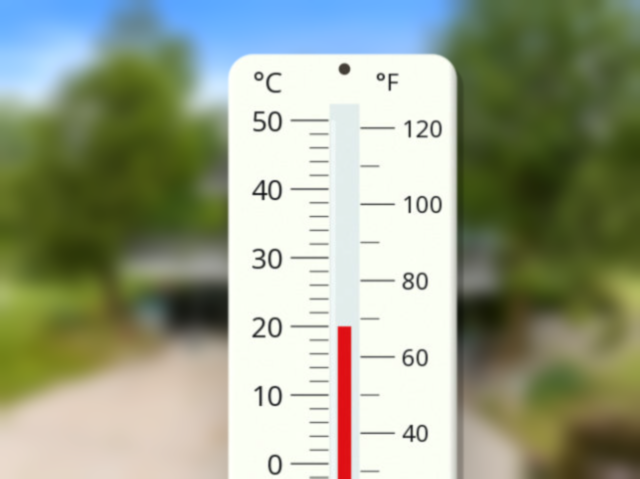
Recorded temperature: 20 °C
